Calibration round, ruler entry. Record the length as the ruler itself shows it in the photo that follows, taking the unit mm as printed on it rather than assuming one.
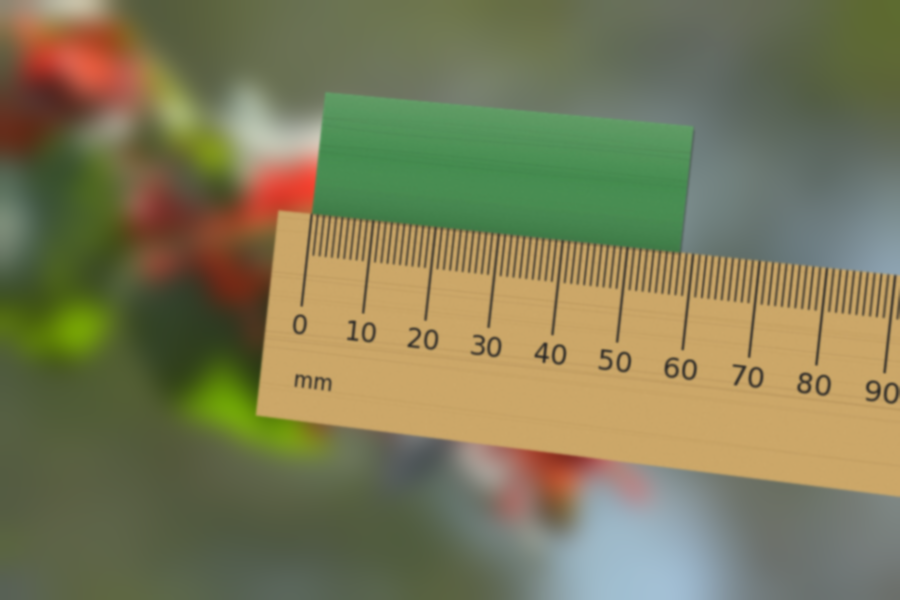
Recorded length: 58 mm
